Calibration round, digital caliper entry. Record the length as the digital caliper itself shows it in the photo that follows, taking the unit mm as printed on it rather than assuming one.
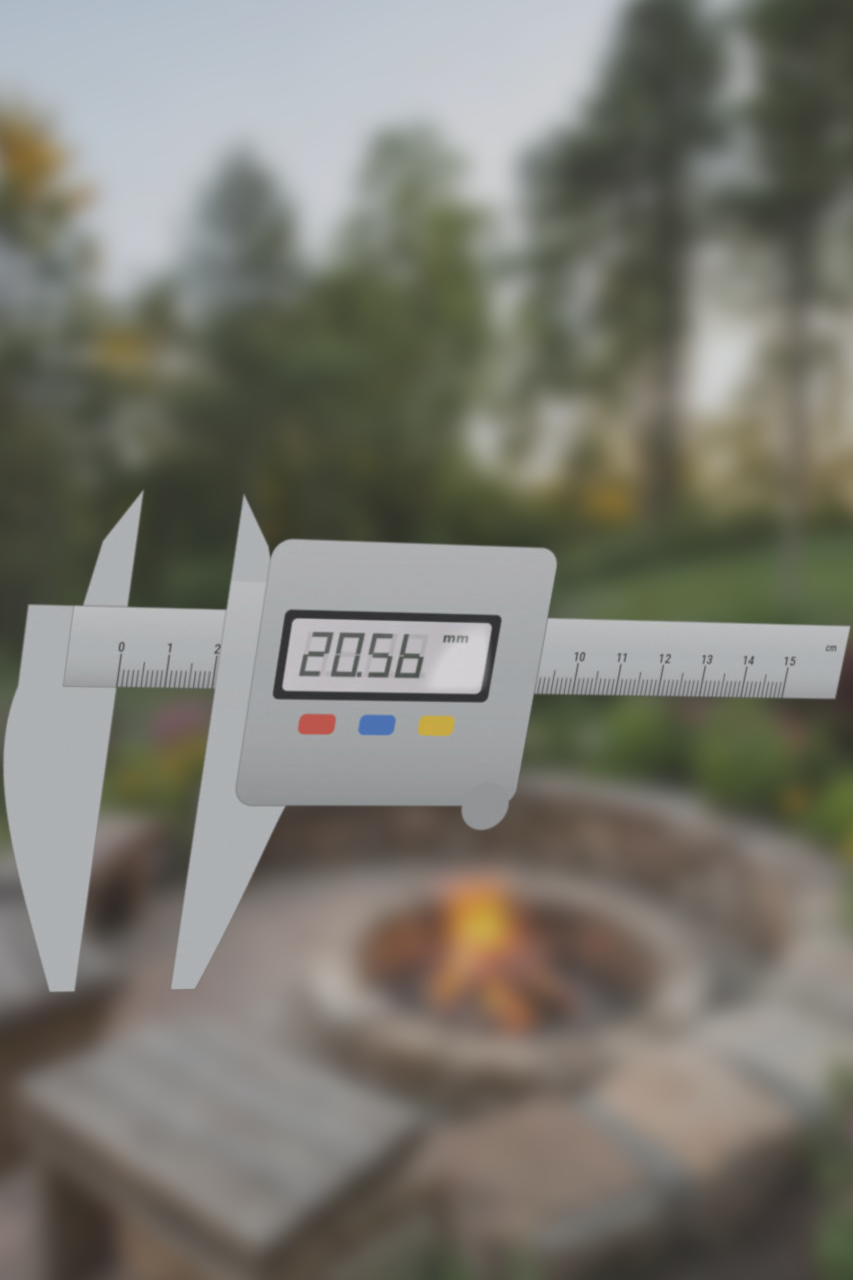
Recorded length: 20.56 mm
